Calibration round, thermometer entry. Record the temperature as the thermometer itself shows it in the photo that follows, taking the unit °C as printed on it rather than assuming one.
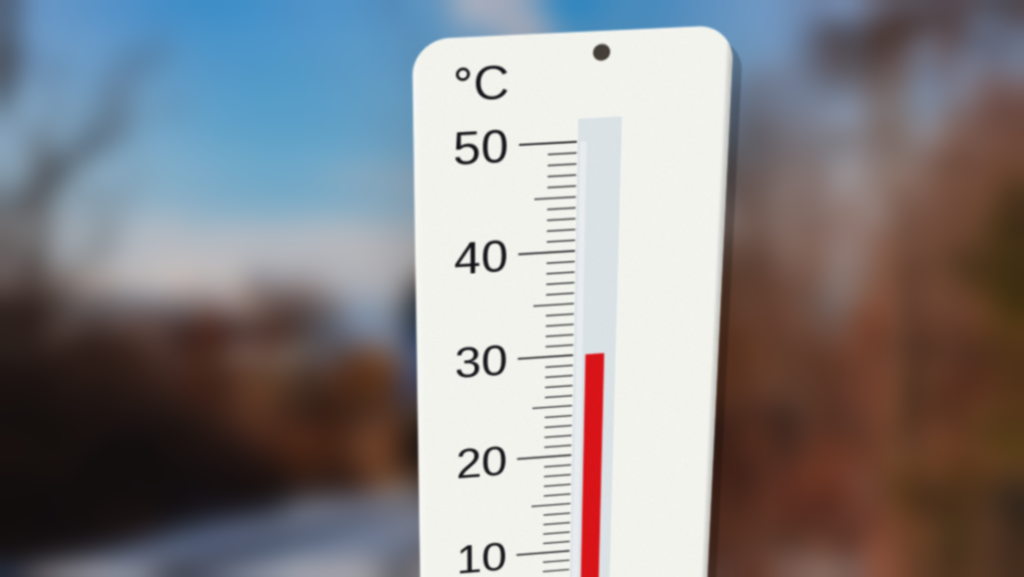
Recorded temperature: 30 °C
